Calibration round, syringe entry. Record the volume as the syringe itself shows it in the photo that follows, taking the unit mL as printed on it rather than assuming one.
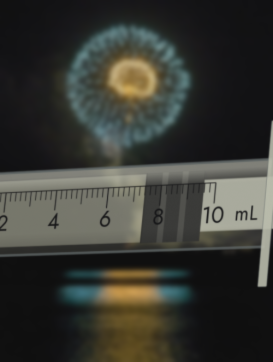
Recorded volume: 7.4 mL
